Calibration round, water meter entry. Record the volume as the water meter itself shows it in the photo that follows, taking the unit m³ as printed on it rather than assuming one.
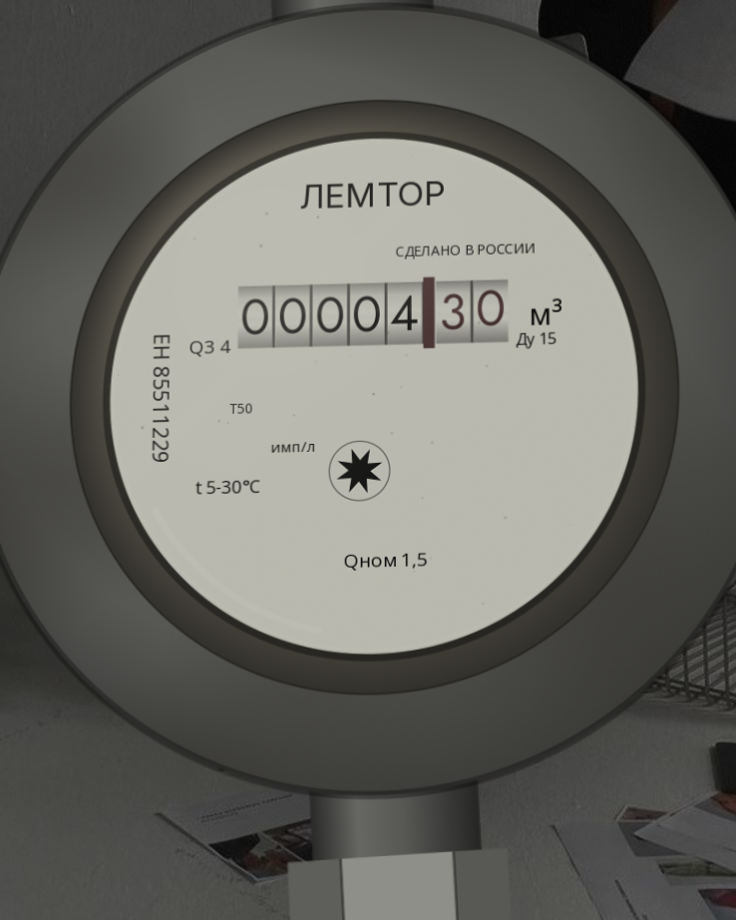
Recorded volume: 4.30 m³
